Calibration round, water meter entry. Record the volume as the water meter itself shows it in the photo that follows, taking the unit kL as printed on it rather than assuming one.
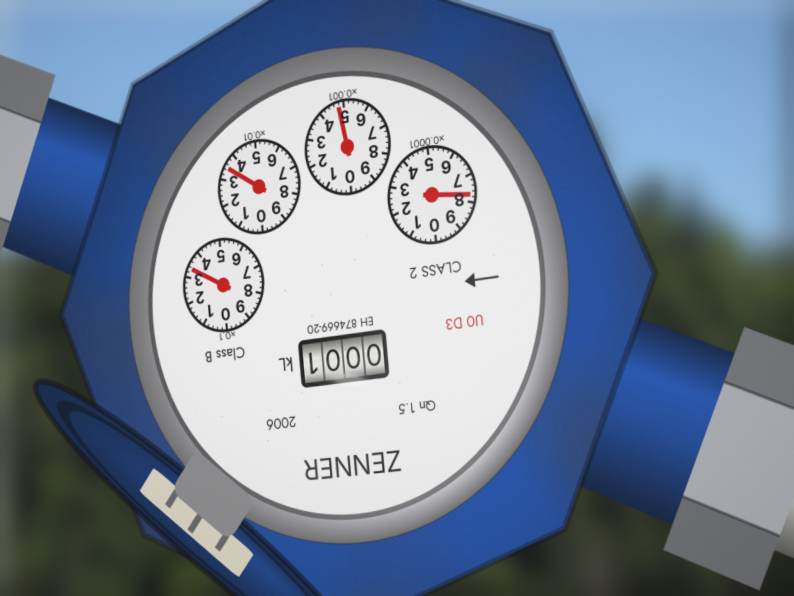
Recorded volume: 1.3347 kL
